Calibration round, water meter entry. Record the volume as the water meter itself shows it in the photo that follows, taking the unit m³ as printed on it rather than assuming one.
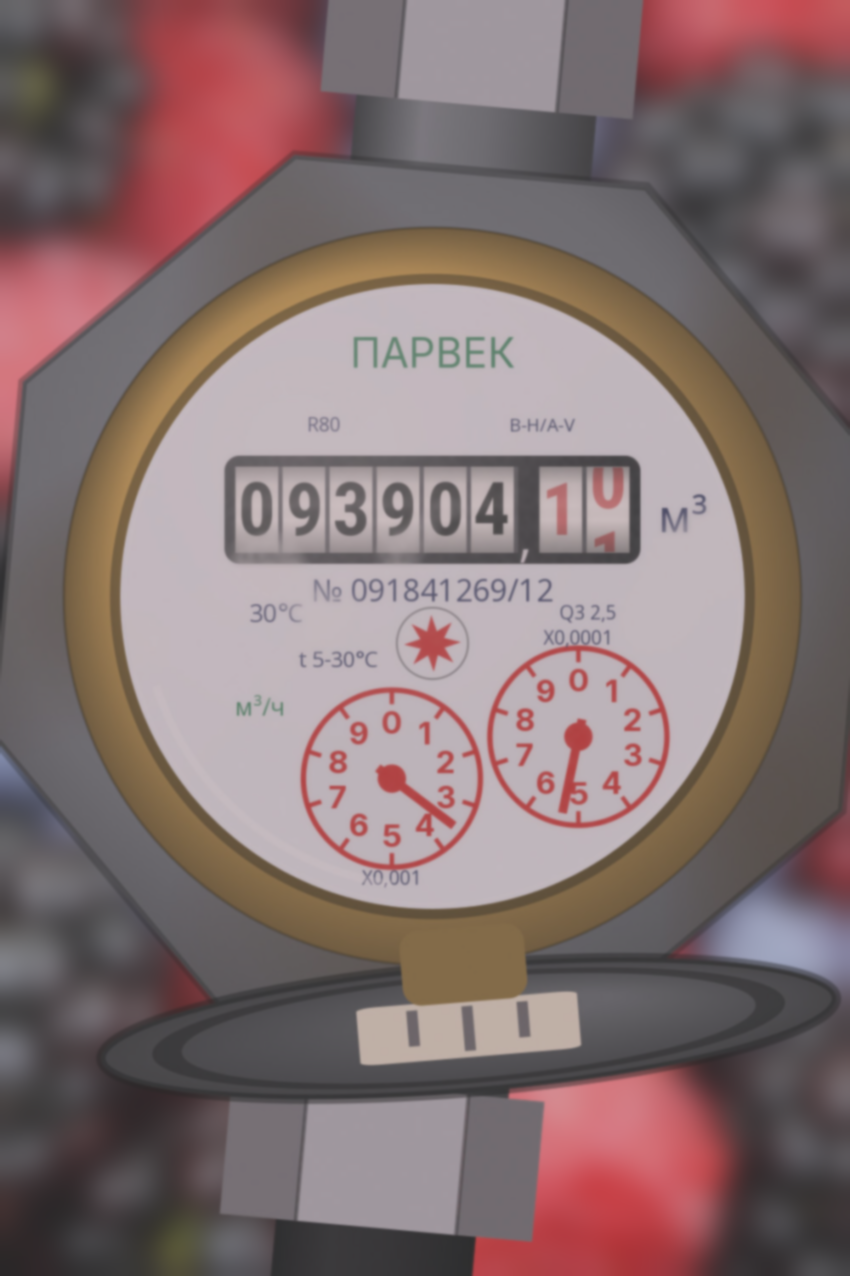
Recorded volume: 93904.1035 m³
